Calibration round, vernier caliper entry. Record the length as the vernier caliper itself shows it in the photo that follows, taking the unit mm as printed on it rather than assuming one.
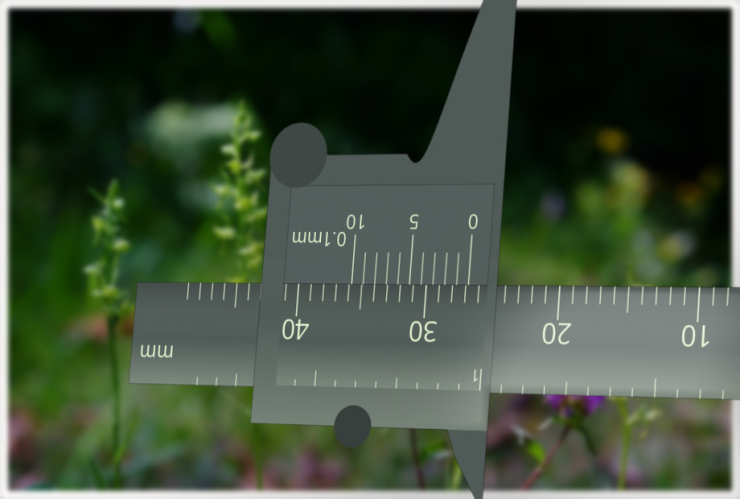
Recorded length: 26.8 mm
